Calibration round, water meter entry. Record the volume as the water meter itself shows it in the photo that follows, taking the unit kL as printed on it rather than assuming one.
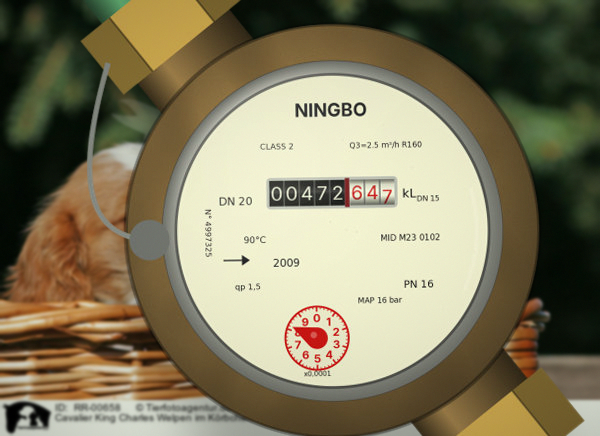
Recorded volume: 472.6468 kL
